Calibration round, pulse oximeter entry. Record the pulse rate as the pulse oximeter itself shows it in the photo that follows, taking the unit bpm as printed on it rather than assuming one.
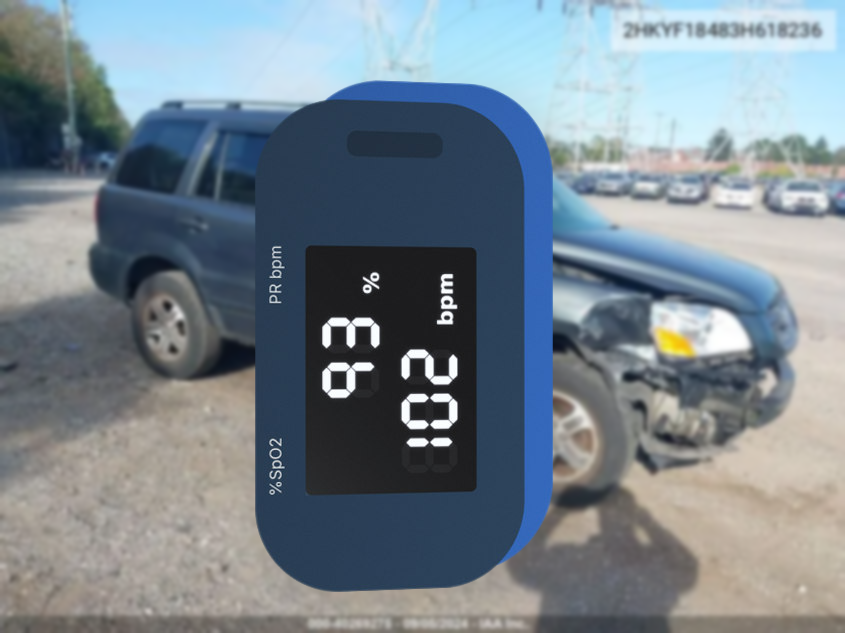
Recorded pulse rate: 102 bpm
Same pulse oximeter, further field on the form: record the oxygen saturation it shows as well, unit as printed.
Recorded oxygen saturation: 93 %
